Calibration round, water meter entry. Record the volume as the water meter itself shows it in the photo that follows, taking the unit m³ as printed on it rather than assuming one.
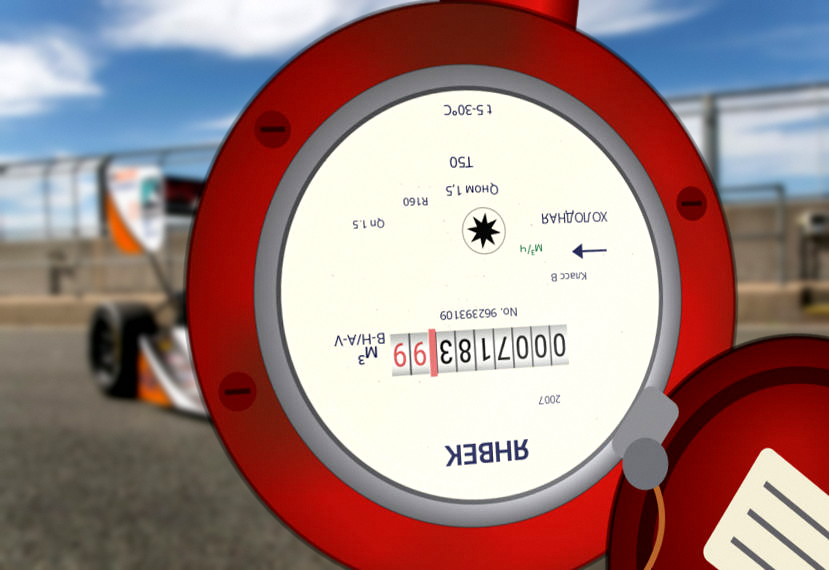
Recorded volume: 7183.99 m³
